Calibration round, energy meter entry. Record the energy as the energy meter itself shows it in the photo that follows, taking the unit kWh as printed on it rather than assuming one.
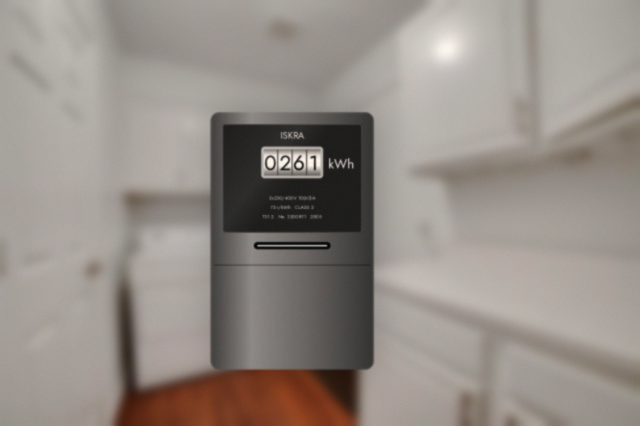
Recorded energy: 261 kWh
